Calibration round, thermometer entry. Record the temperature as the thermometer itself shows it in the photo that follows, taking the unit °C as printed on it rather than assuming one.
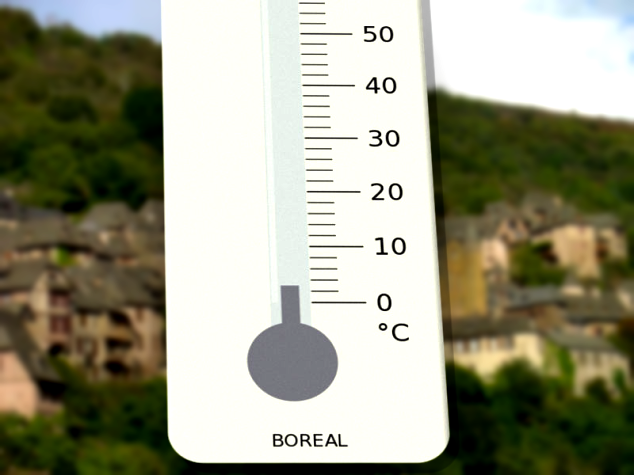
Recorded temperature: 3 °C
